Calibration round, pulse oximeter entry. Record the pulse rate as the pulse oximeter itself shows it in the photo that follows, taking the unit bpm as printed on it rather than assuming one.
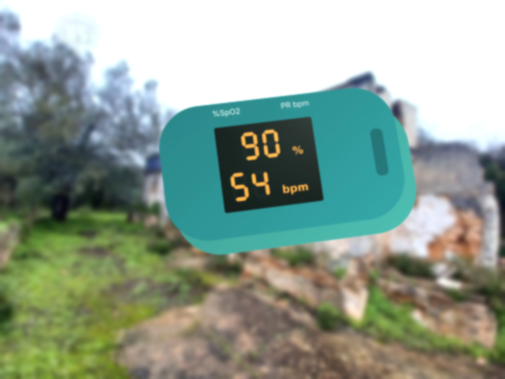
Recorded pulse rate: 54 bpm
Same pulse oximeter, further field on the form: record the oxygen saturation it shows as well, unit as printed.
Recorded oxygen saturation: 90 %
